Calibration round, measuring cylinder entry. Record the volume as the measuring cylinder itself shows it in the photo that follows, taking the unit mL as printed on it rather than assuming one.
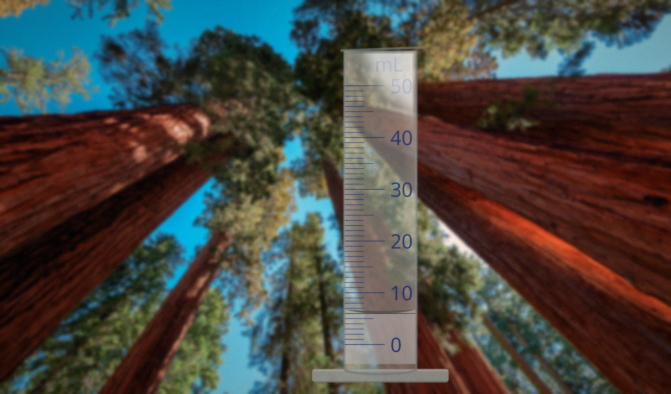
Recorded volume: 6 mL
